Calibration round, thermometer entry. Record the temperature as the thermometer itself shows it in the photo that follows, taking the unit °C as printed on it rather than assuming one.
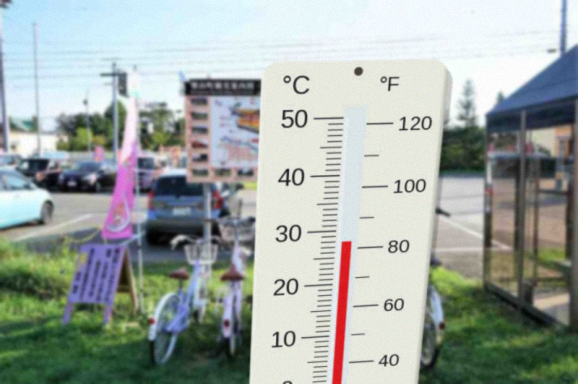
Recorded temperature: 28 °C
